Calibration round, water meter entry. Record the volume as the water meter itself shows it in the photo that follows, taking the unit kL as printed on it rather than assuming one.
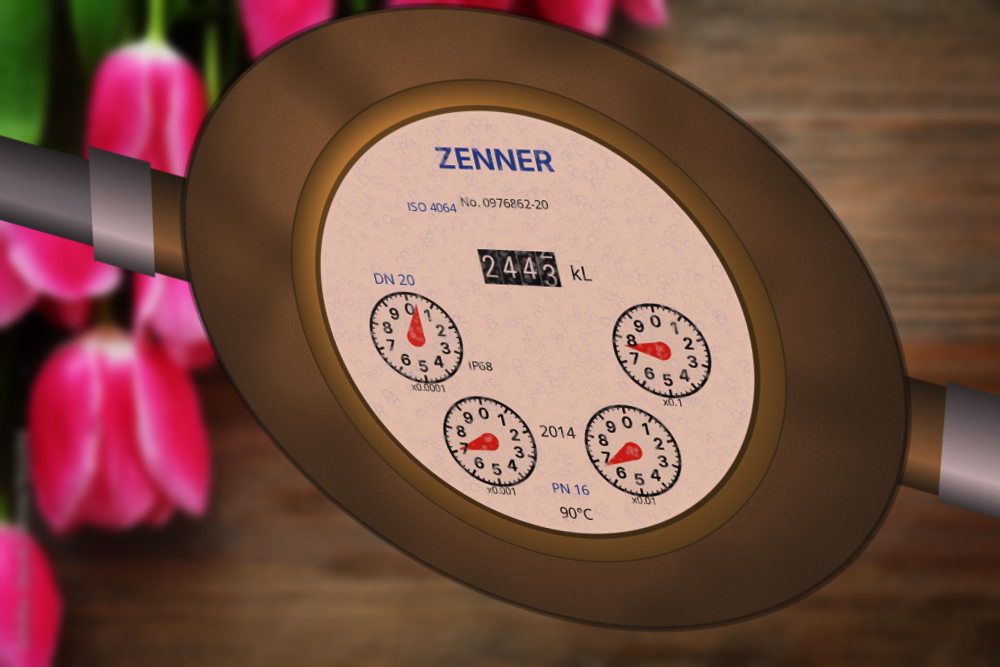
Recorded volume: 2442.7670 kL
